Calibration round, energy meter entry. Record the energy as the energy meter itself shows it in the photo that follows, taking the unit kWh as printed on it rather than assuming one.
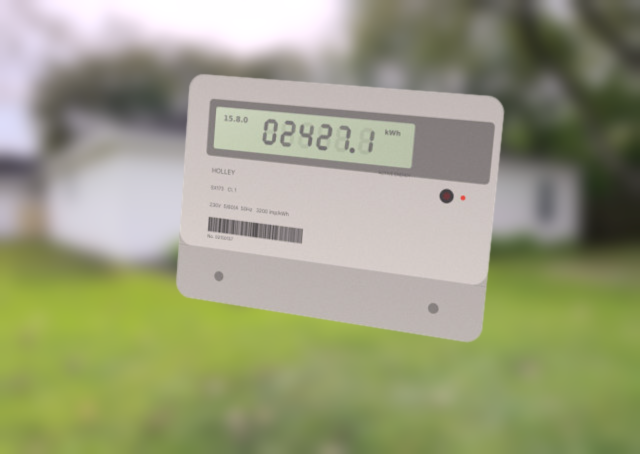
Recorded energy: 2427.1 kWh
